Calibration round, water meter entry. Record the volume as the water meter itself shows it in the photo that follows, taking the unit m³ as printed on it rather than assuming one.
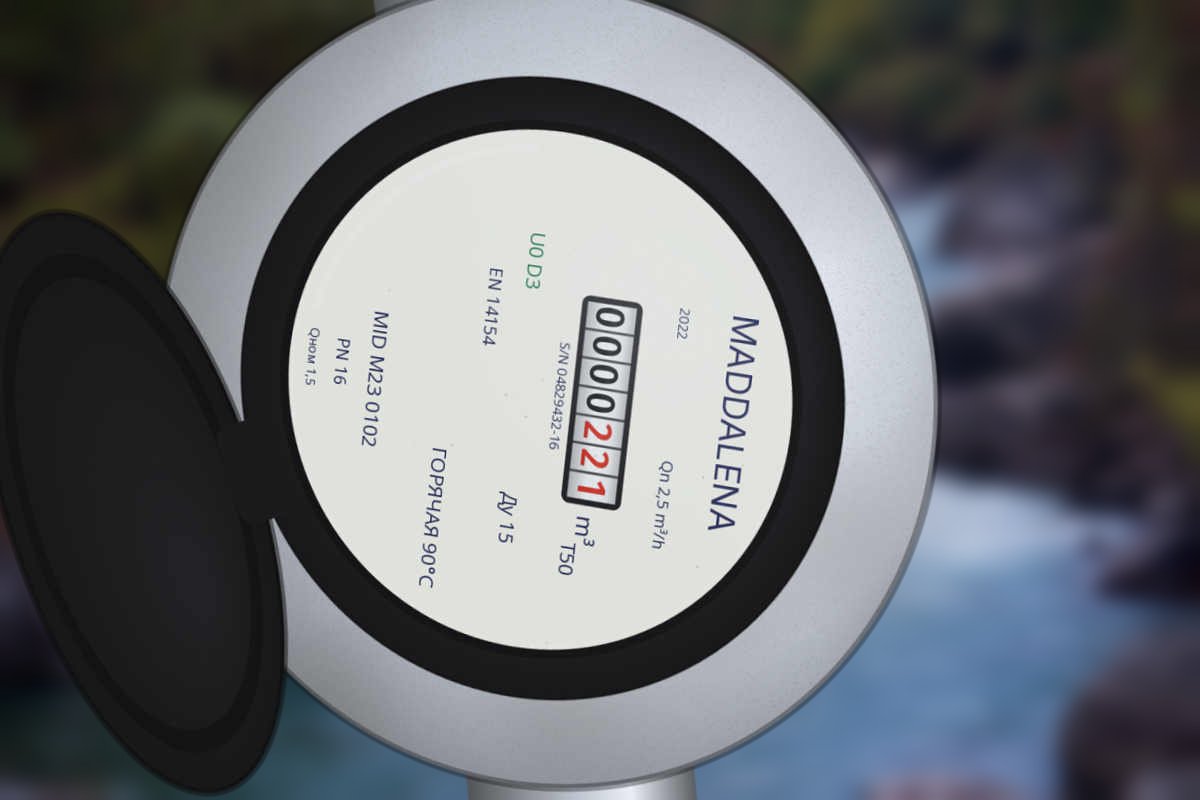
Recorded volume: 0.221 m³
